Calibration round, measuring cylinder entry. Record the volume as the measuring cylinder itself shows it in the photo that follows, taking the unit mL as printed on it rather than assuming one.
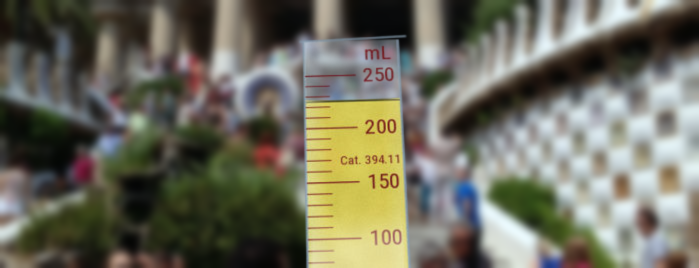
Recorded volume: 225 mL
